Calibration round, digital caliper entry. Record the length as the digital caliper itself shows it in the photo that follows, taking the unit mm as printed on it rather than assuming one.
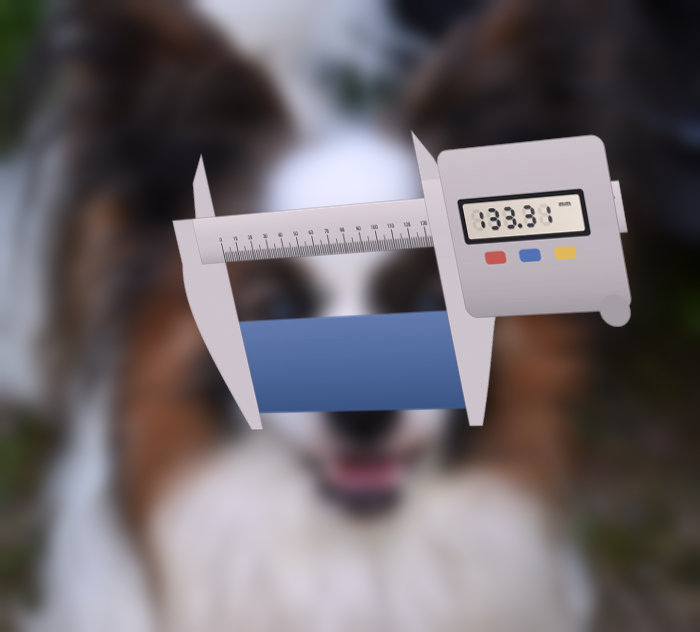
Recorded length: 133.31 mm
